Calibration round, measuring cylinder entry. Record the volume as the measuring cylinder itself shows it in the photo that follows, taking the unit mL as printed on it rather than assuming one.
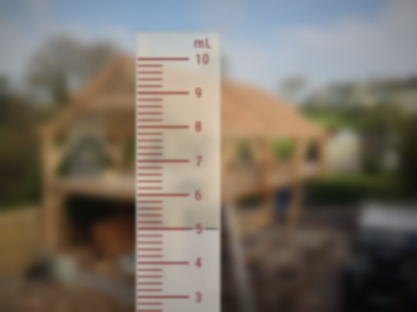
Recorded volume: 5 mL
